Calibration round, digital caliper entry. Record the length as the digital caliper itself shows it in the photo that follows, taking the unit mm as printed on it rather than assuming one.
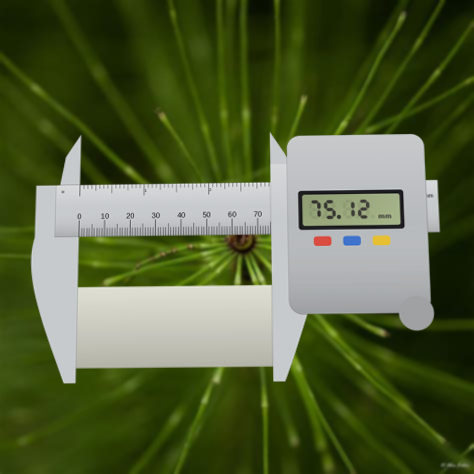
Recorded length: 75.12 mm
